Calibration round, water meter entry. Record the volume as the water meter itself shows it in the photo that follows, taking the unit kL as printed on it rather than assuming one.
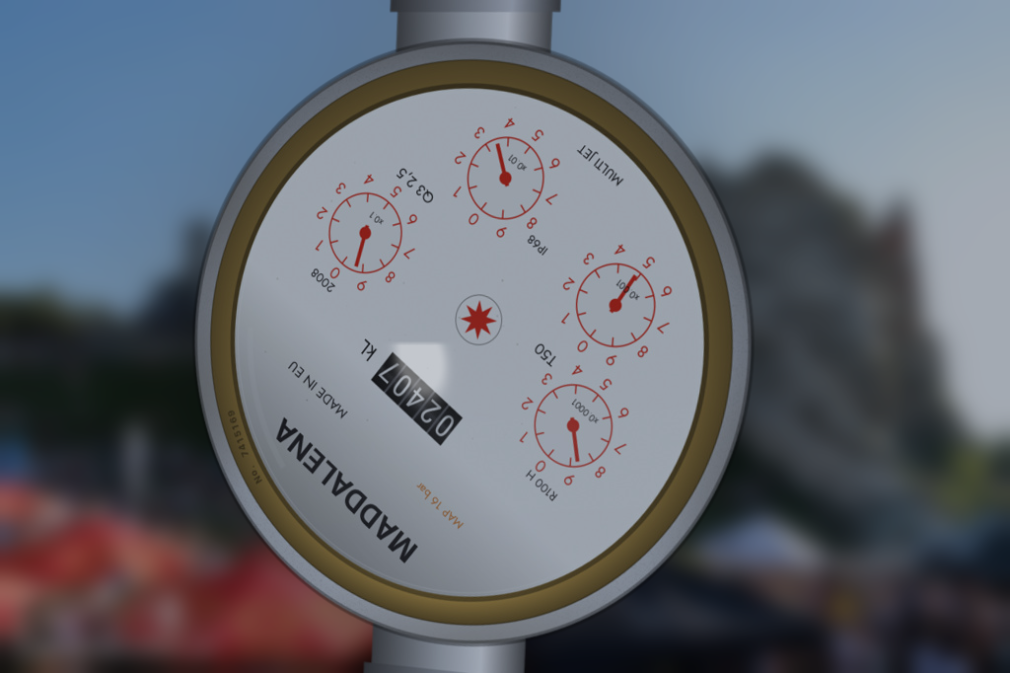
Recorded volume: 2406.9348 kL
